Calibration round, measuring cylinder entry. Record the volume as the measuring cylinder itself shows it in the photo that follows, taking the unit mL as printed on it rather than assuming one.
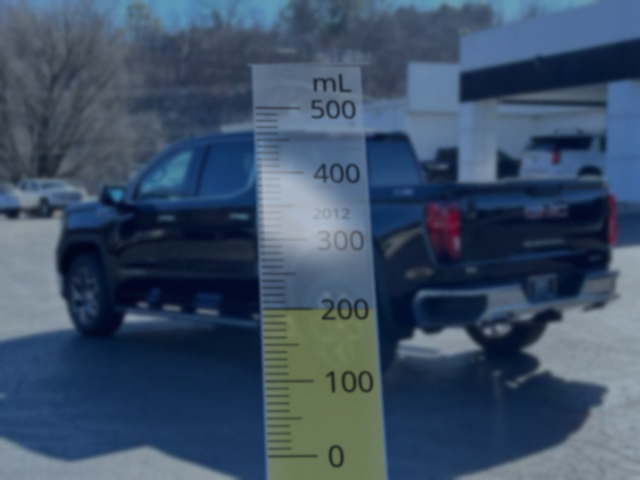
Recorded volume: 200 mL
